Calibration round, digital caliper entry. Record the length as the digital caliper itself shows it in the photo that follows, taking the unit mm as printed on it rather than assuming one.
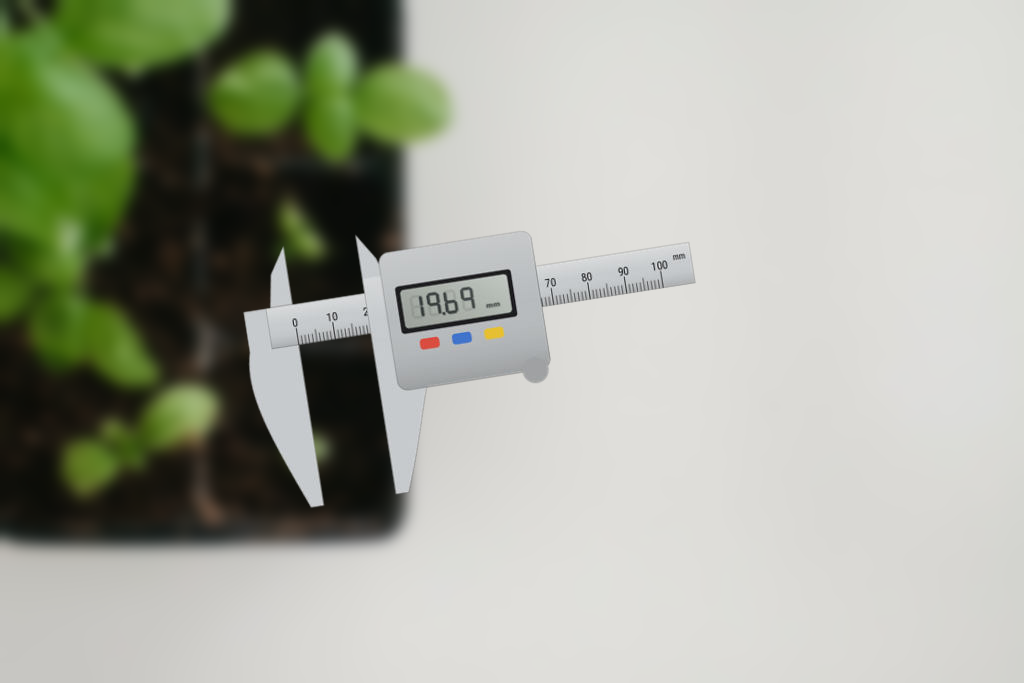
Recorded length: 19.69 mm
